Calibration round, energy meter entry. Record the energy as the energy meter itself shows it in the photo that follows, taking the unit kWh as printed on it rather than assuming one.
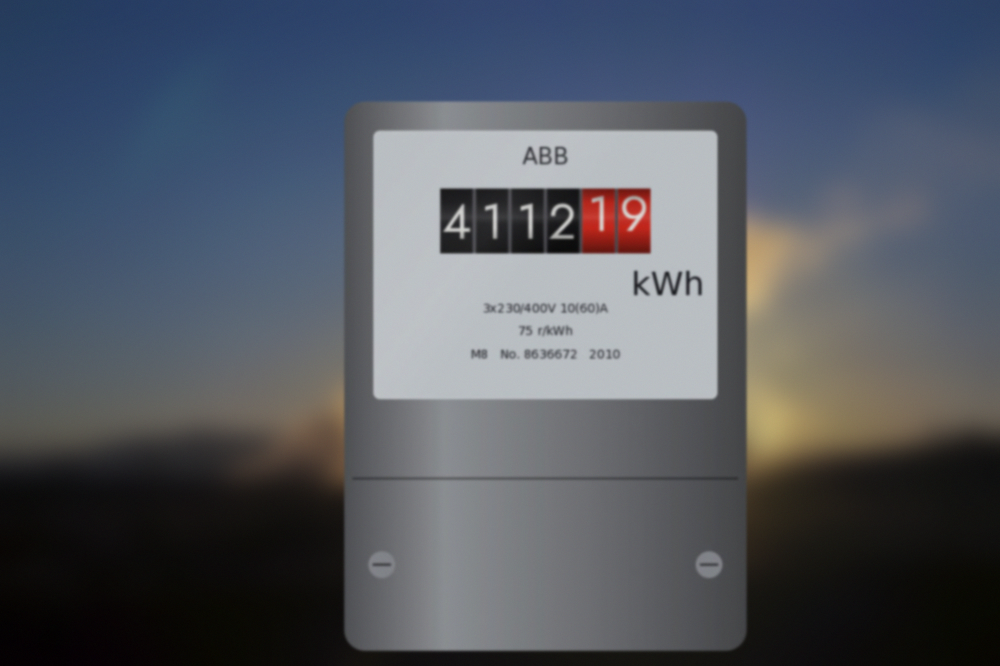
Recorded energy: 4112.19 kWh
